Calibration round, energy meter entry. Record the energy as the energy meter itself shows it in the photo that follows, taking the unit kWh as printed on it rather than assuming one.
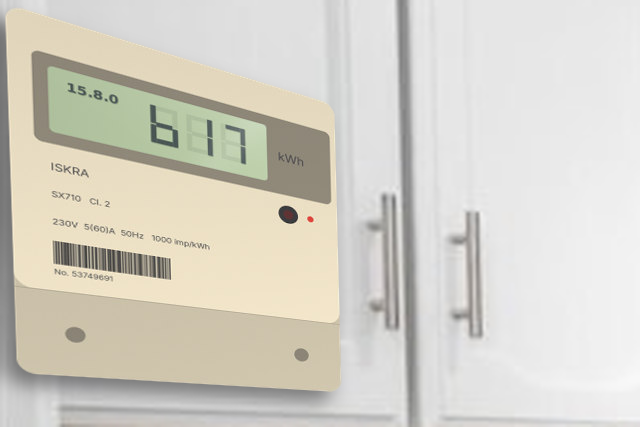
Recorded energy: 617 kWh
